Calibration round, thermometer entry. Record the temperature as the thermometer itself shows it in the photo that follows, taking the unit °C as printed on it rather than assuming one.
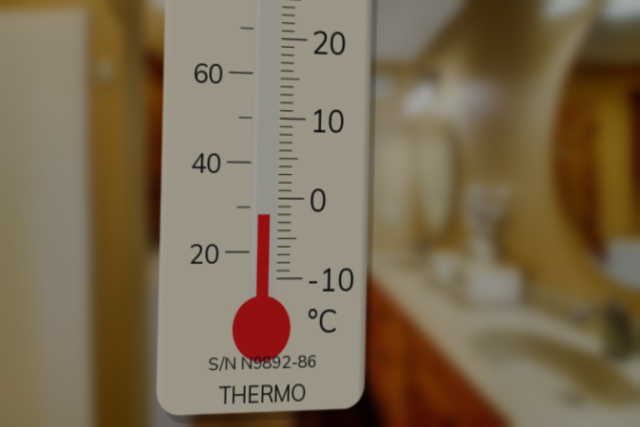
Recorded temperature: -2 °C
